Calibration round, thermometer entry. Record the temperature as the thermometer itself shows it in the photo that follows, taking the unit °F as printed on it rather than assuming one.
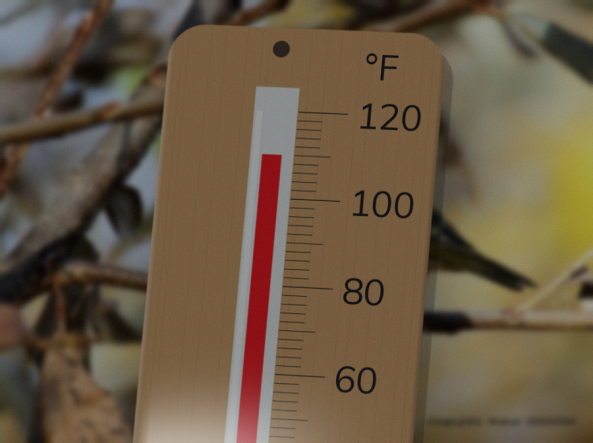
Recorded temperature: 110 °F
